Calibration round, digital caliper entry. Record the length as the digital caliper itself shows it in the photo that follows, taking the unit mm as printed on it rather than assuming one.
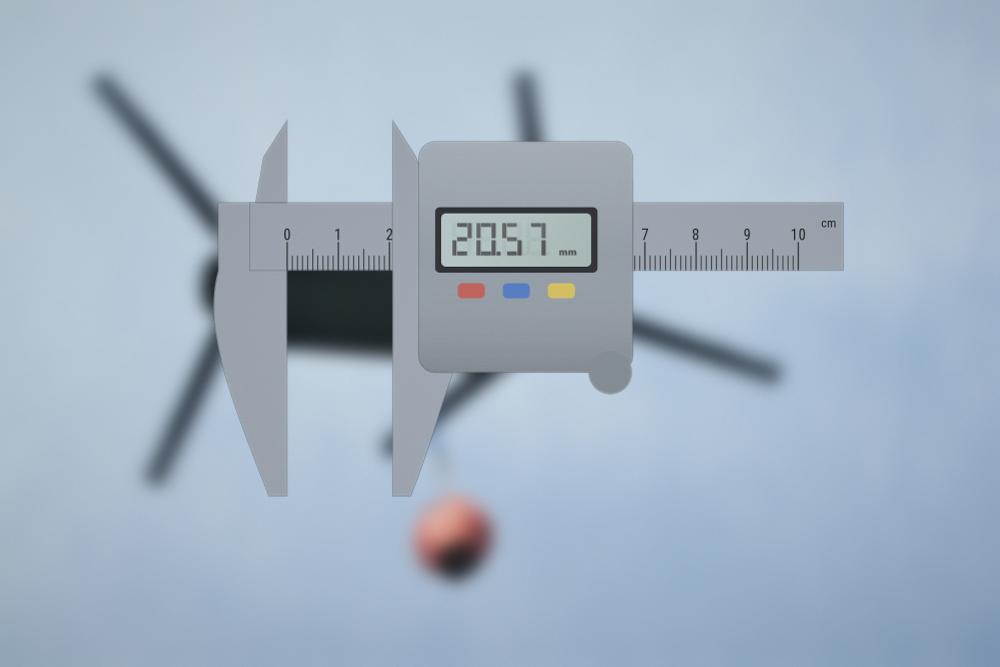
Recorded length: 20.57 mm
